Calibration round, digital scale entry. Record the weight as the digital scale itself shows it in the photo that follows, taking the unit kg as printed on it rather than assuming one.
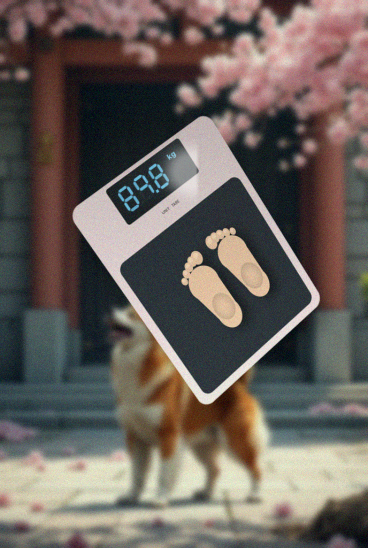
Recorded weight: 89.8 kg
